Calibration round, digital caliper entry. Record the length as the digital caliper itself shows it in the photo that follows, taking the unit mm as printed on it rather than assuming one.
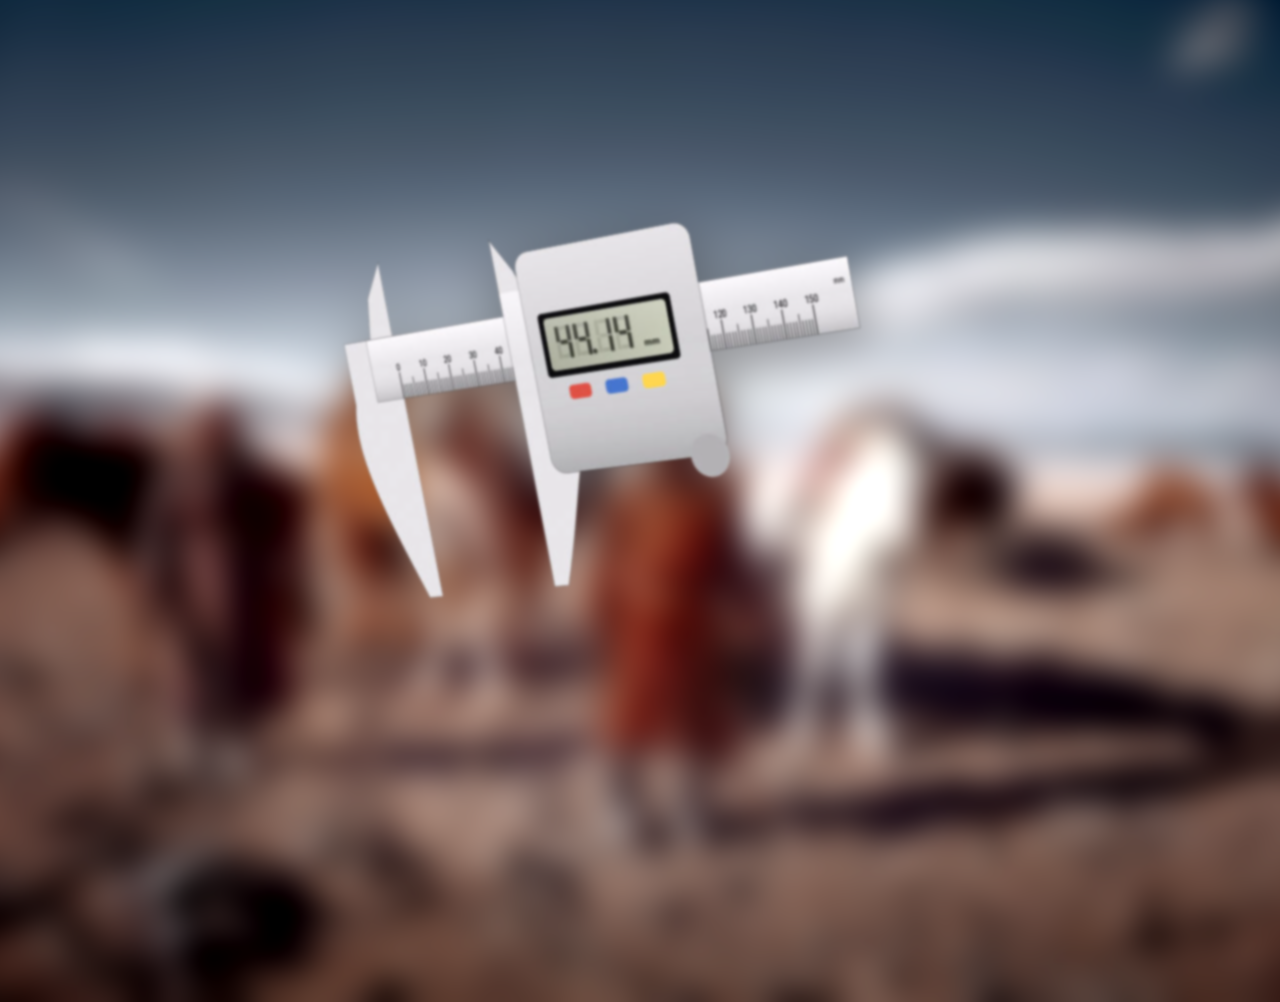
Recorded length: 44.14 mm
